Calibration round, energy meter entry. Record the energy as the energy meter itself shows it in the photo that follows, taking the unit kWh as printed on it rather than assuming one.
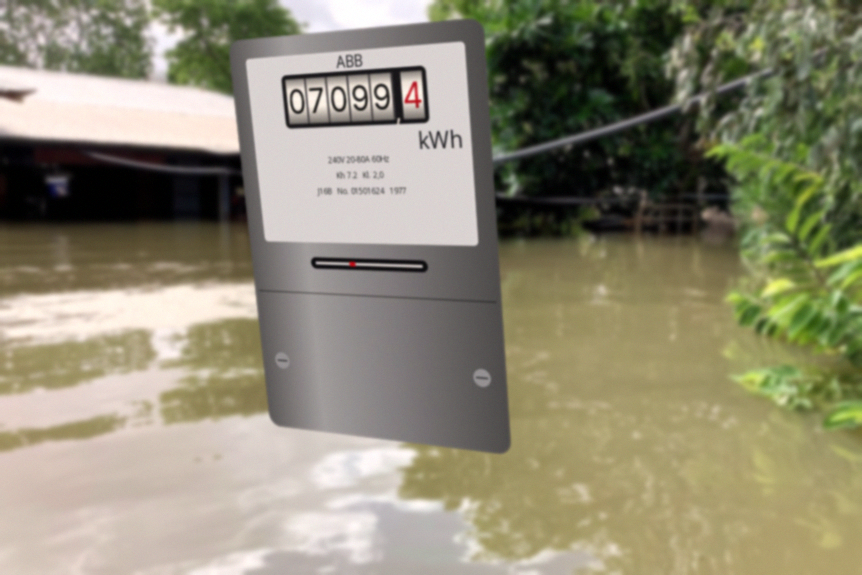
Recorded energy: 7099.4 kWh
